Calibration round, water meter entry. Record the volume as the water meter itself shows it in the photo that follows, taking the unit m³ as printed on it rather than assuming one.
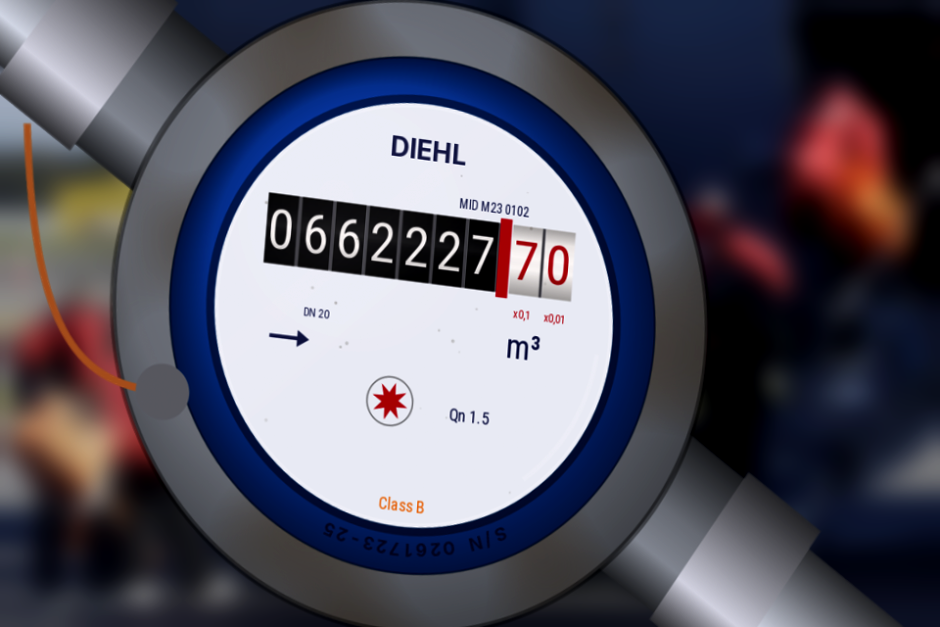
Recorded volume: 662227.70 m³
